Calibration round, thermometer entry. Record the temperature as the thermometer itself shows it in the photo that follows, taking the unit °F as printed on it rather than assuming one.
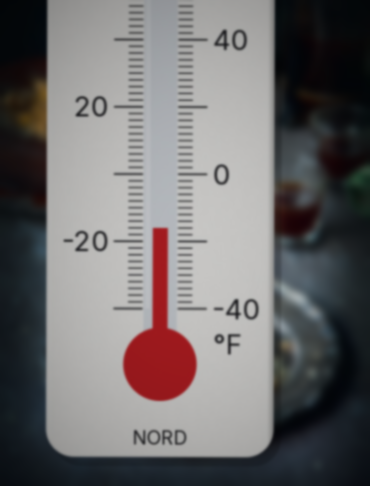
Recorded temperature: -16 °F
